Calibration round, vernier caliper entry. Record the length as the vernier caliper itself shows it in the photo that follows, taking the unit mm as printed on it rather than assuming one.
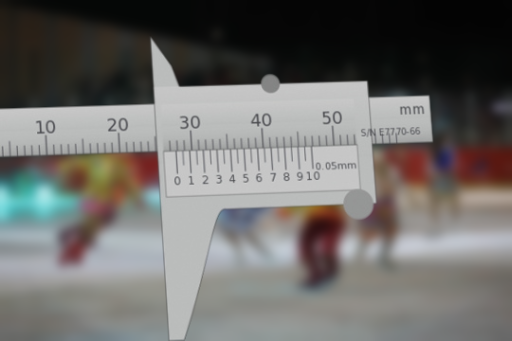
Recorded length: 27.8 mm
